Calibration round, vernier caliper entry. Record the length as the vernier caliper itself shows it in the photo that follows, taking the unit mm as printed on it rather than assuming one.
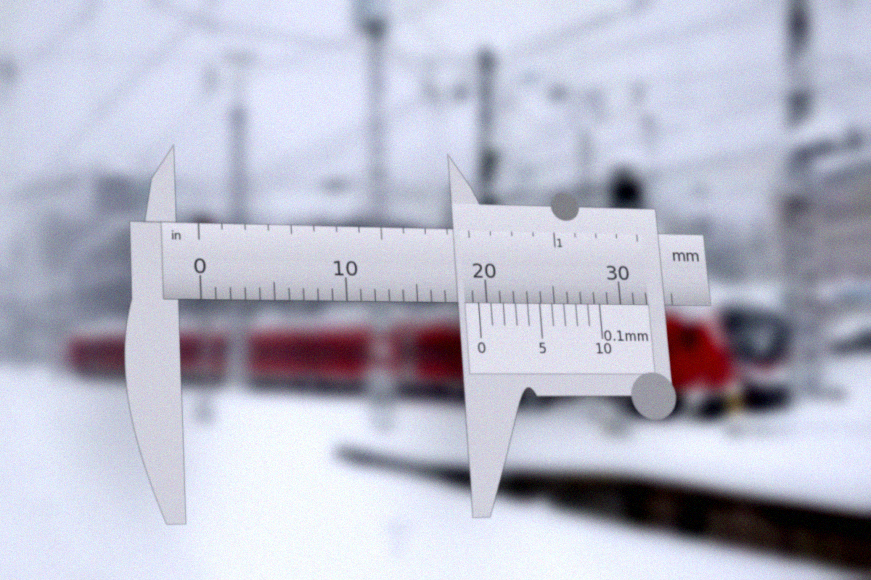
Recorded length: 19.4 mm
